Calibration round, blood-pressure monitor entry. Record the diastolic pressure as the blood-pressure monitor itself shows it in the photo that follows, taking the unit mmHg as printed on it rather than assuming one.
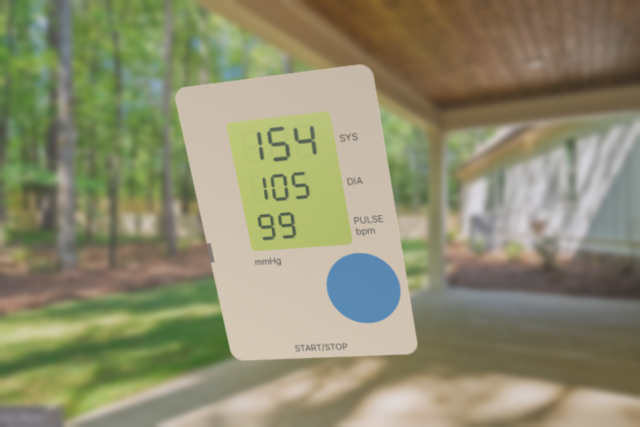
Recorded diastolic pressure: 105 mmHg
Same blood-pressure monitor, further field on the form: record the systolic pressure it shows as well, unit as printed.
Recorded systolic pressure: 154 mmHg
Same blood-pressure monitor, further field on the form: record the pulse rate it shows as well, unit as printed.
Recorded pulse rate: 99 bpm
